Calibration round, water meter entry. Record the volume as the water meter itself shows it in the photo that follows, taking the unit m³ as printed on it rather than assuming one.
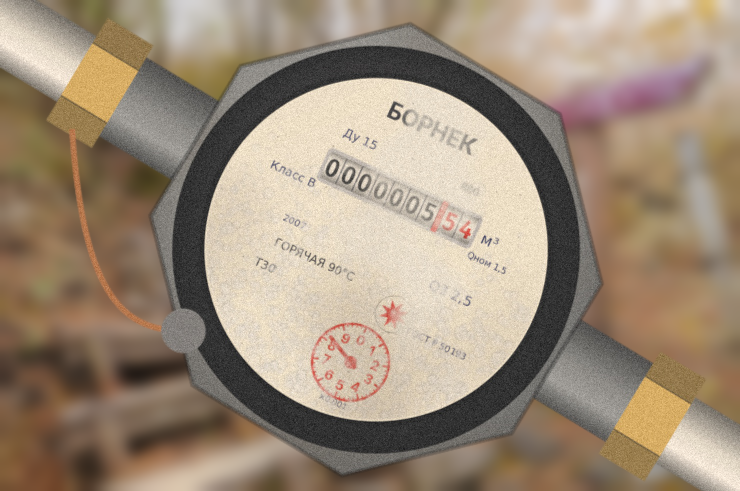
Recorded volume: 5.548 m³
